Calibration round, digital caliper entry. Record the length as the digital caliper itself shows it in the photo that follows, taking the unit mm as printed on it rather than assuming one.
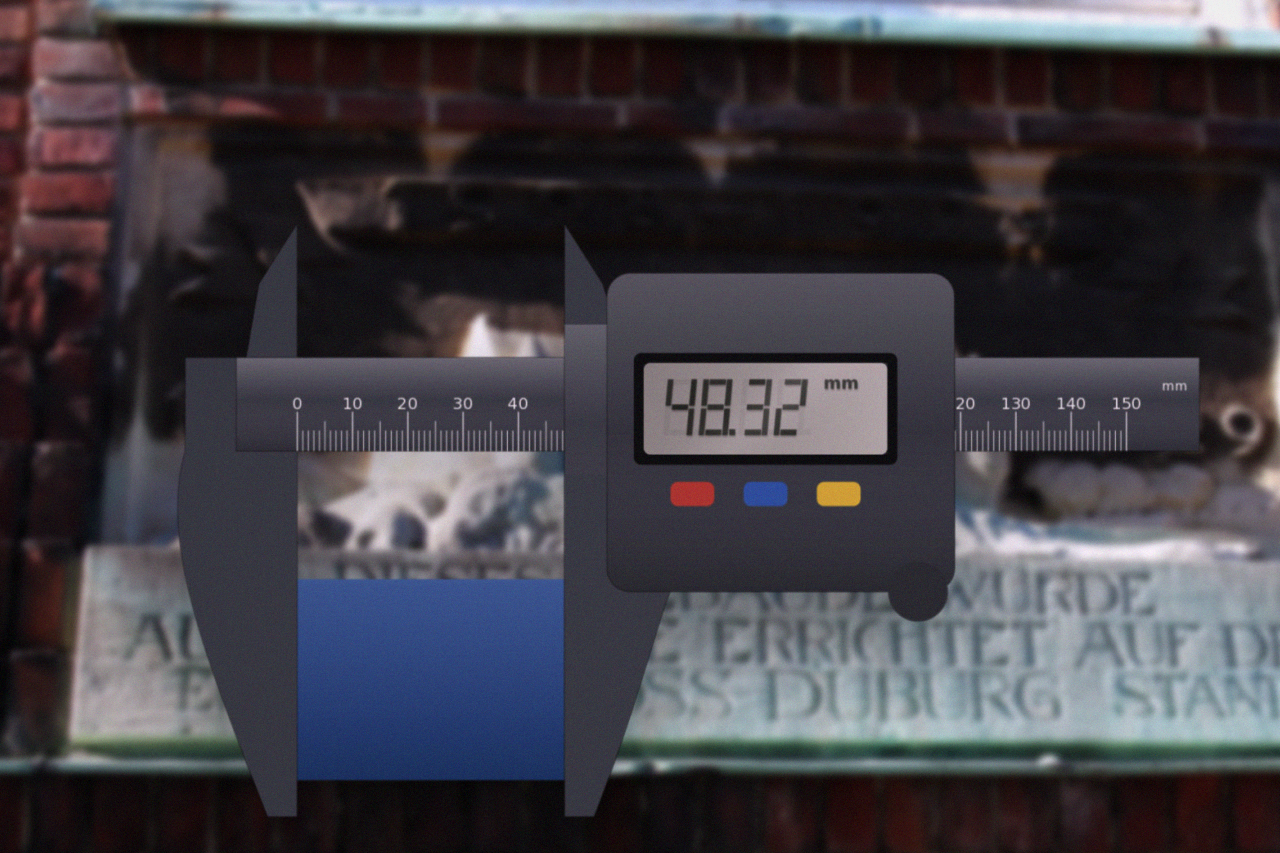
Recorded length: 48.32 mm
